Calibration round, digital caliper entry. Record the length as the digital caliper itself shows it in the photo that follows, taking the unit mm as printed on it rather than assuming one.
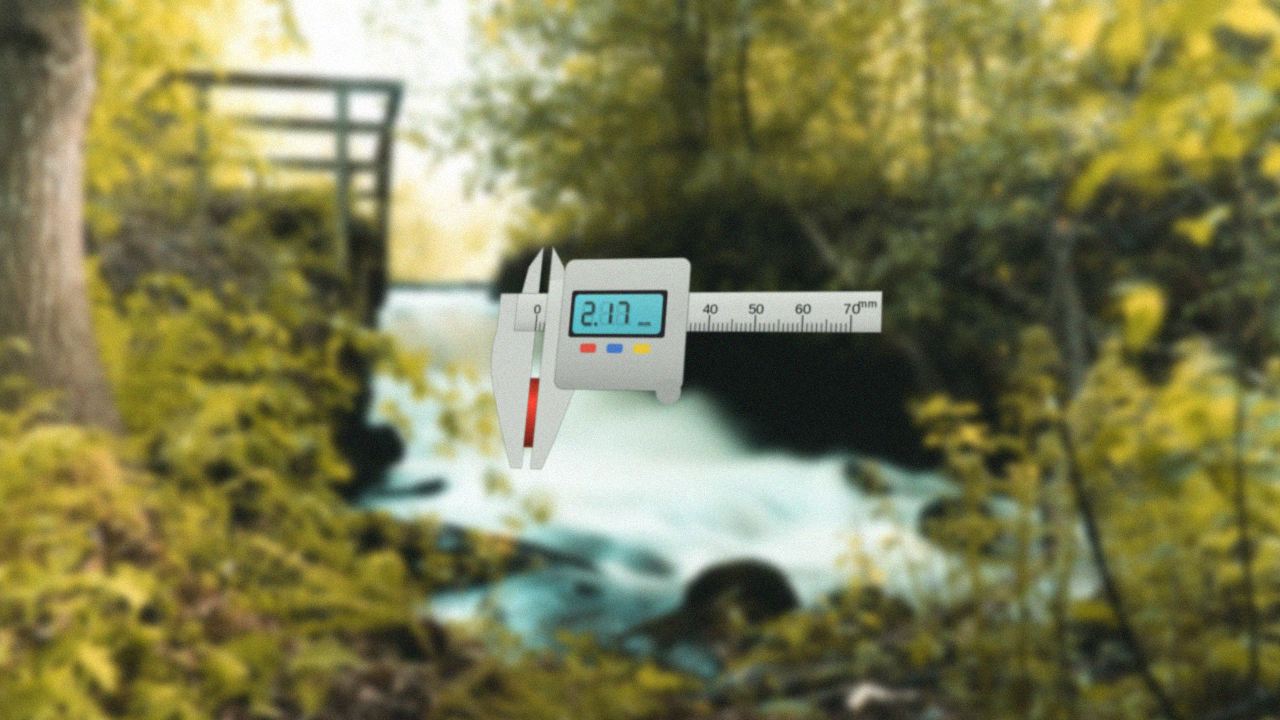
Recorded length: 2.17 mm
